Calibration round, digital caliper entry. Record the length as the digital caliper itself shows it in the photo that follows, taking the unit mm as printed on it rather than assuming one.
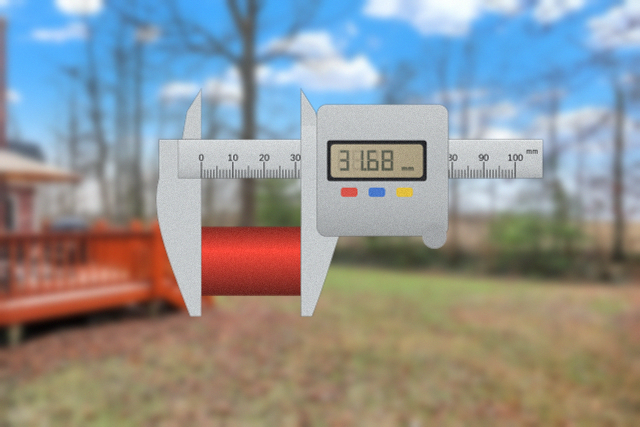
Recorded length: 31.68 mm
